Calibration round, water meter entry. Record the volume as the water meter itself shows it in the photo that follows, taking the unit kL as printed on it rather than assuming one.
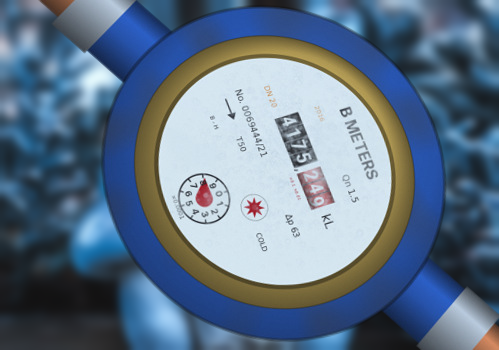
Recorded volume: 4175.2488 kL
